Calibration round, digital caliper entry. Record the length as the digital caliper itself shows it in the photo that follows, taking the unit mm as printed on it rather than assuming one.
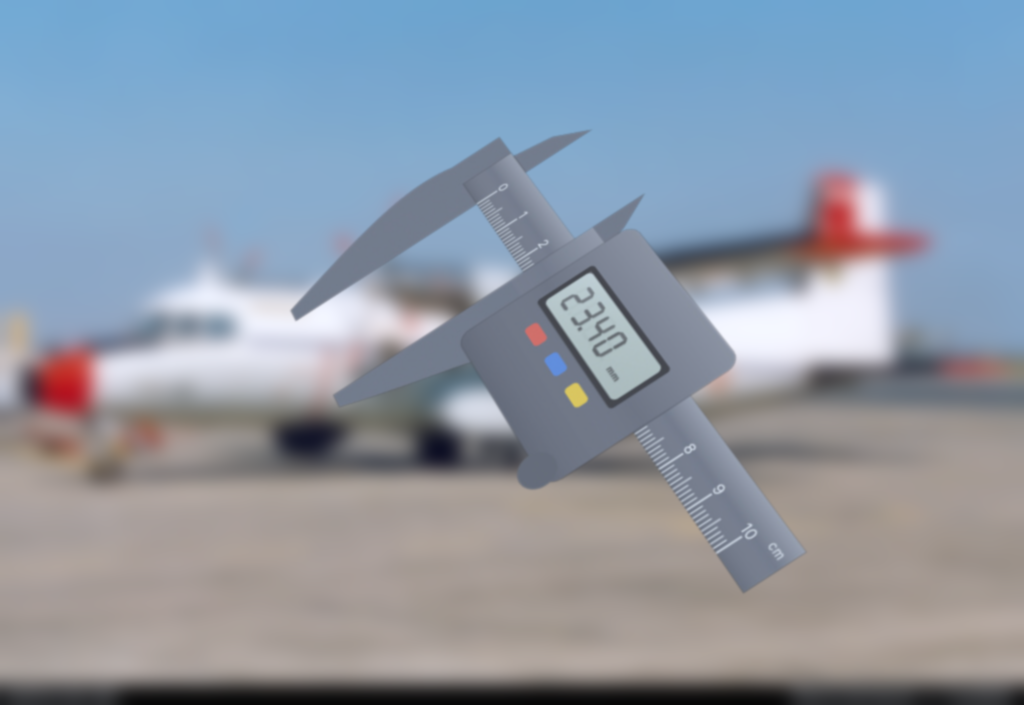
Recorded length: 23.40 mm
